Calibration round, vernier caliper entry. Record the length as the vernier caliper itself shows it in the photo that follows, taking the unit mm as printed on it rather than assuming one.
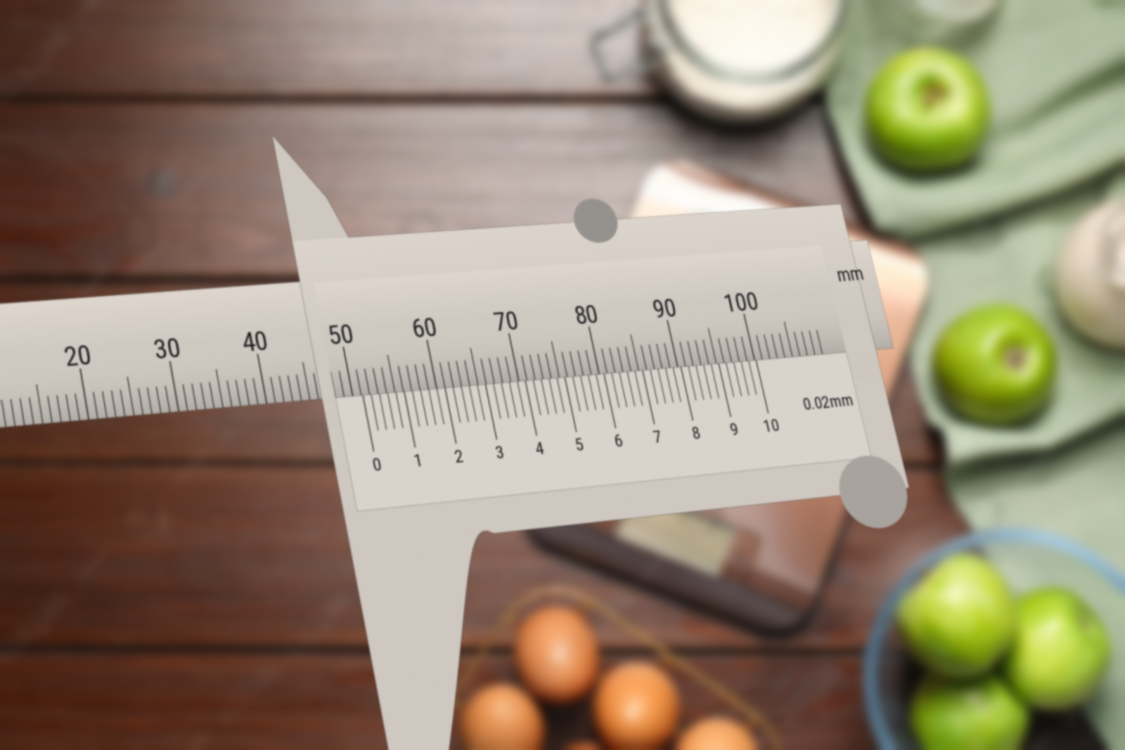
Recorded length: 51.2 mm
